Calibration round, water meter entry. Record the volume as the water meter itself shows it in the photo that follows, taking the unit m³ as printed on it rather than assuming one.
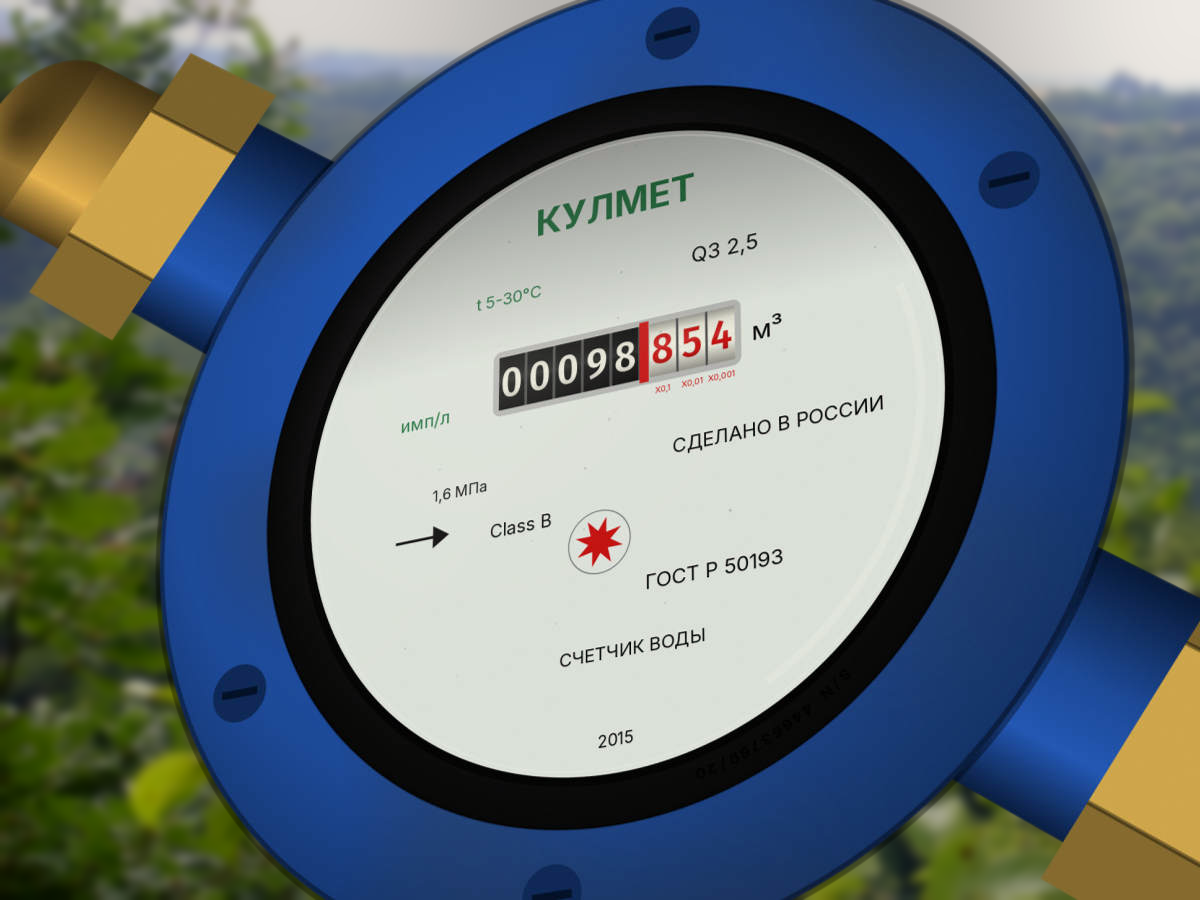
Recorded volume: 98.854 m³
